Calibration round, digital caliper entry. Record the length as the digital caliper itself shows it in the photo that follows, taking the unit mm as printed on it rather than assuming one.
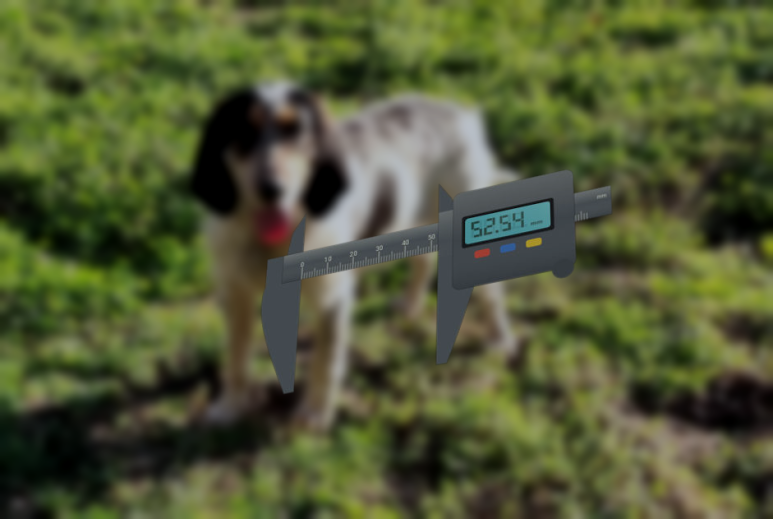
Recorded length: 52.54 mm
